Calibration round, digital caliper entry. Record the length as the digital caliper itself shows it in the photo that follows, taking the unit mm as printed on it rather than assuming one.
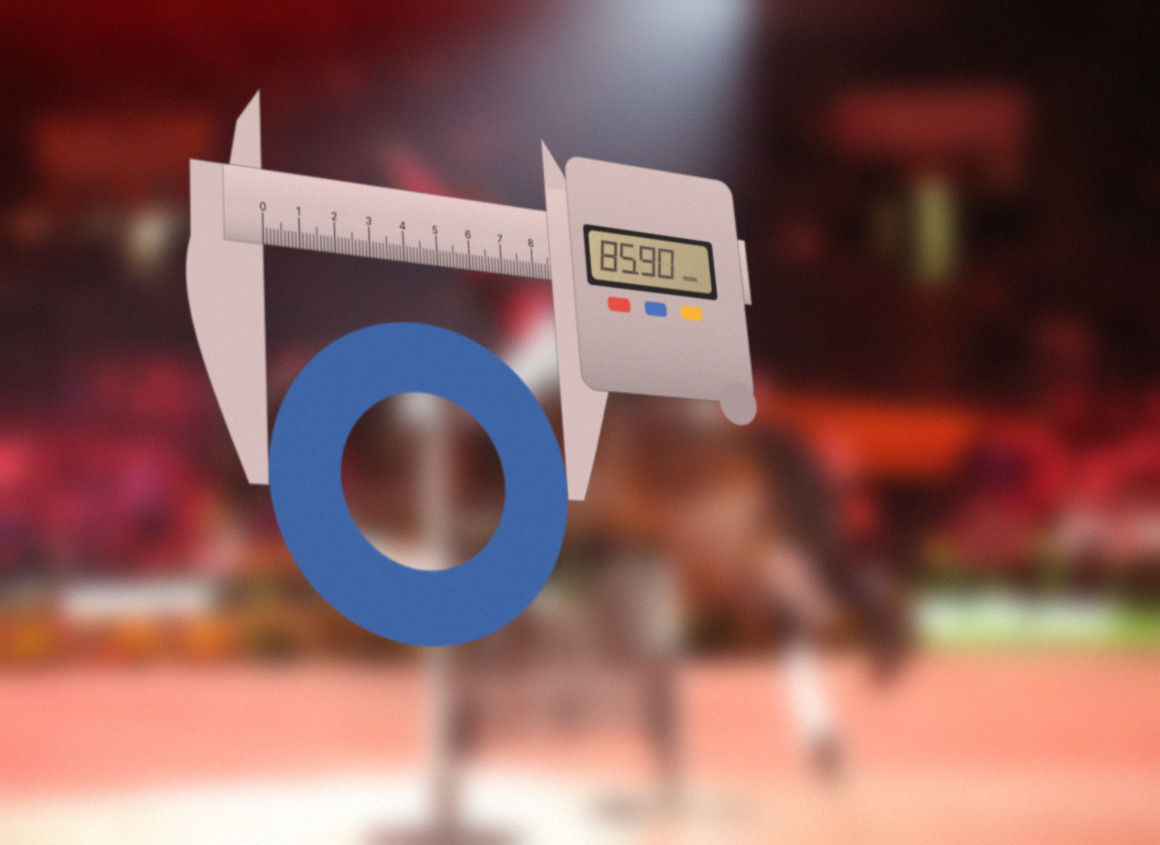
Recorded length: 85.90 mm
